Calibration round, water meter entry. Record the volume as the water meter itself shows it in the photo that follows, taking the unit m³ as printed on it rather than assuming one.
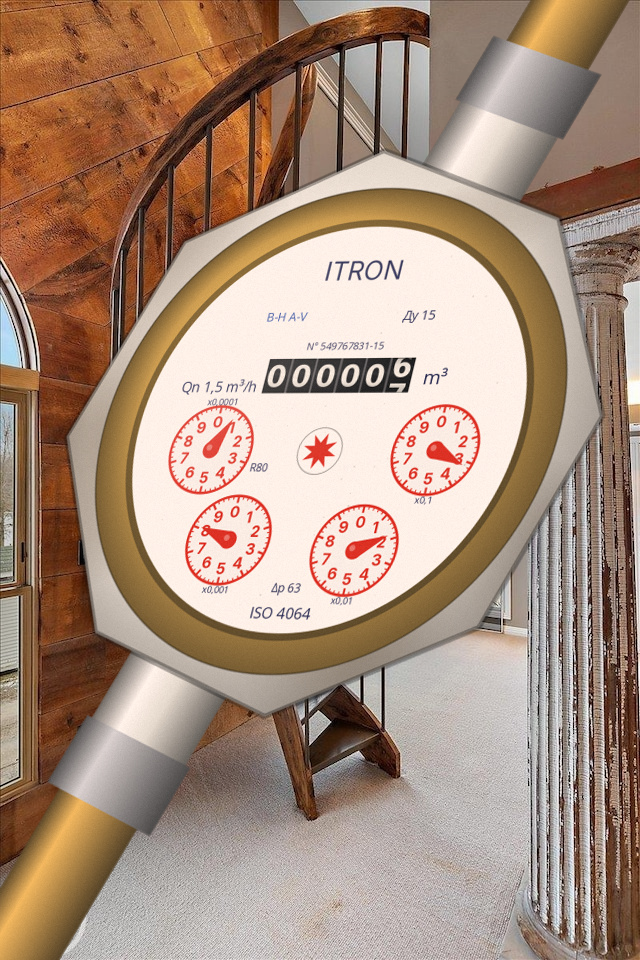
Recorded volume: 6.3180 m³
